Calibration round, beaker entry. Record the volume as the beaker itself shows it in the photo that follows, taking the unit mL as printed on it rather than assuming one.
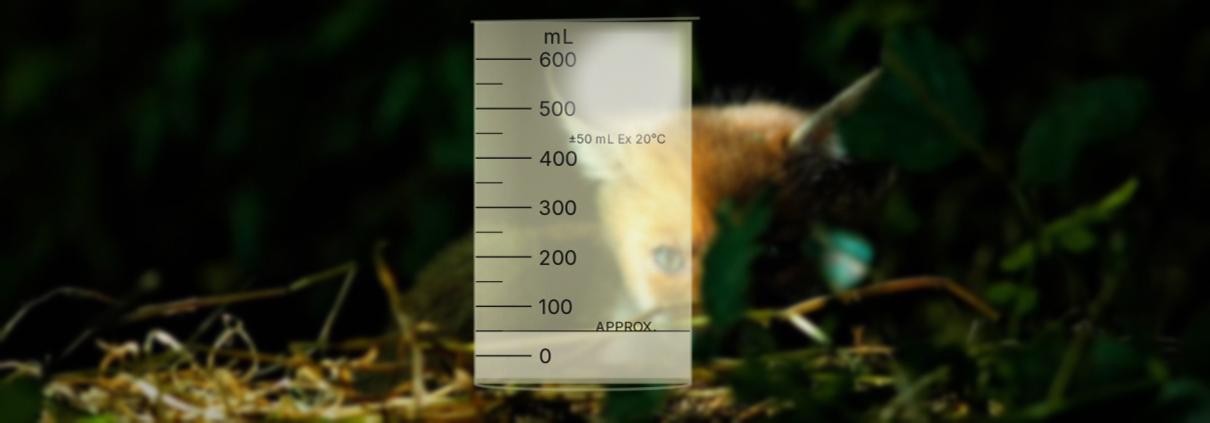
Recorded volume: 50 mL
